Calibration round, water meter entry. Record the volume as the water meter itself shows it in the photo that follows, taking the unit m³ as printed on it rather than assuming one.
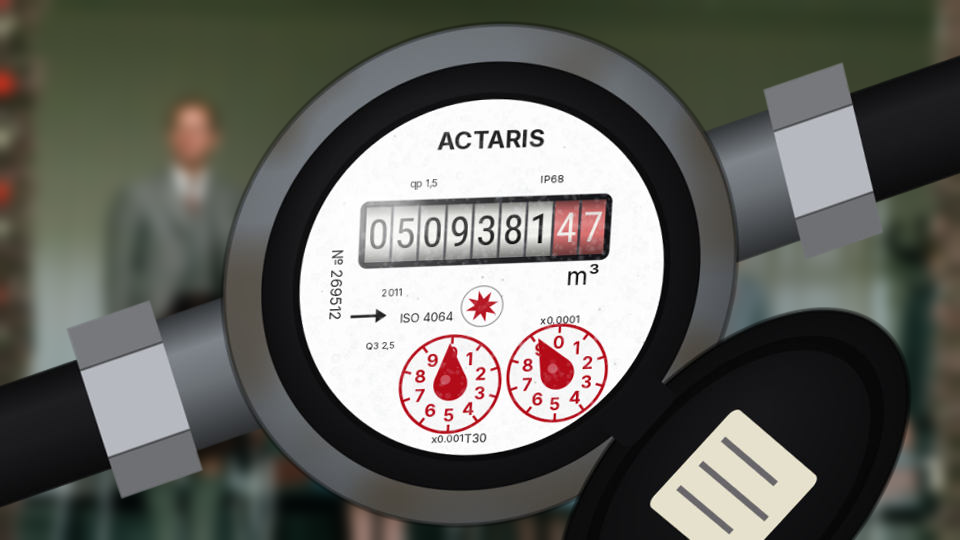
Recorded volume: 509381.4699 m³
